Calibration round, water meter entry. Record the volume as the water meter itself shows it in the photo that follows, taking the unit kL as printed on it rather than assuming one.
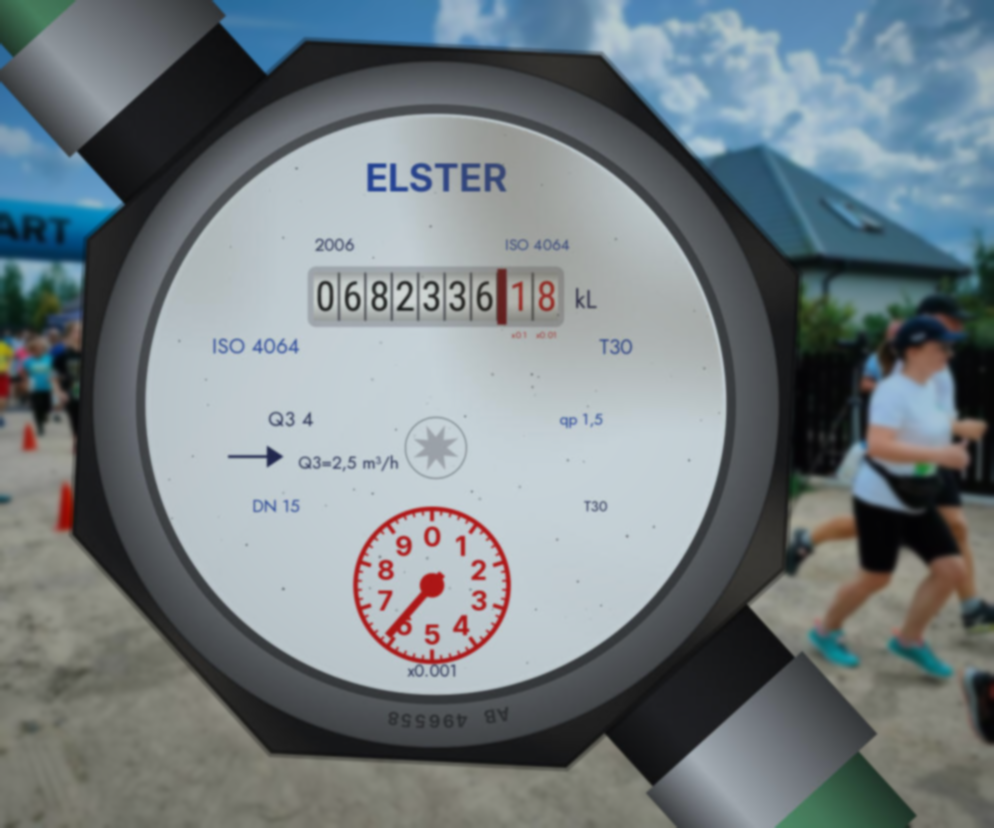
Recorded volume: 682336.186 kL
